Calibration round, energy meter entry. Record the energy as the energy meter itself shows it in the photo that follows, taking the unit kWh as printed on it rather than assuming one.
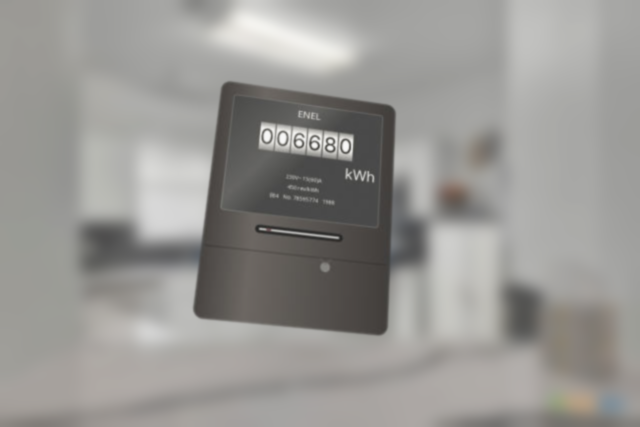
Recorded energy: 6680 kWh
